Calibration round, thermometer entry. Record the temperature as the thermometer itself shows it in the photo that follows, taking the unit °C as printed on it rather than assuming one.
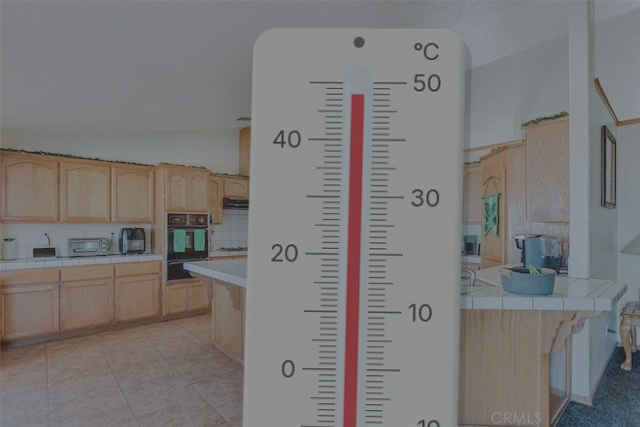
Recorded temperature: 48 °C
